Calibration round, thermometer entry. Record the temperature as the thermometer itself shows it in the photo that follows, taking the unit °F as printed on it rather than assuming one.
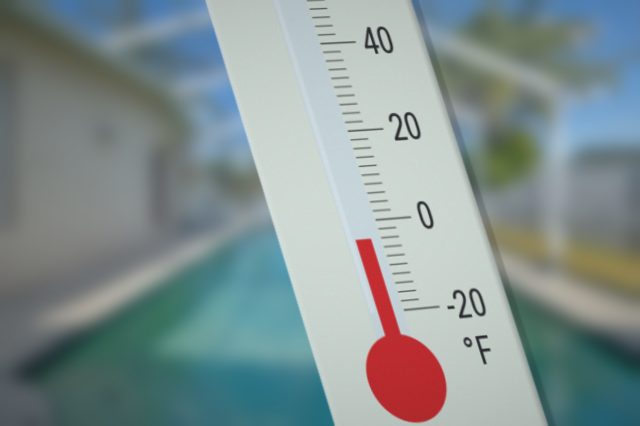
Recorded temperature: -4 °F
